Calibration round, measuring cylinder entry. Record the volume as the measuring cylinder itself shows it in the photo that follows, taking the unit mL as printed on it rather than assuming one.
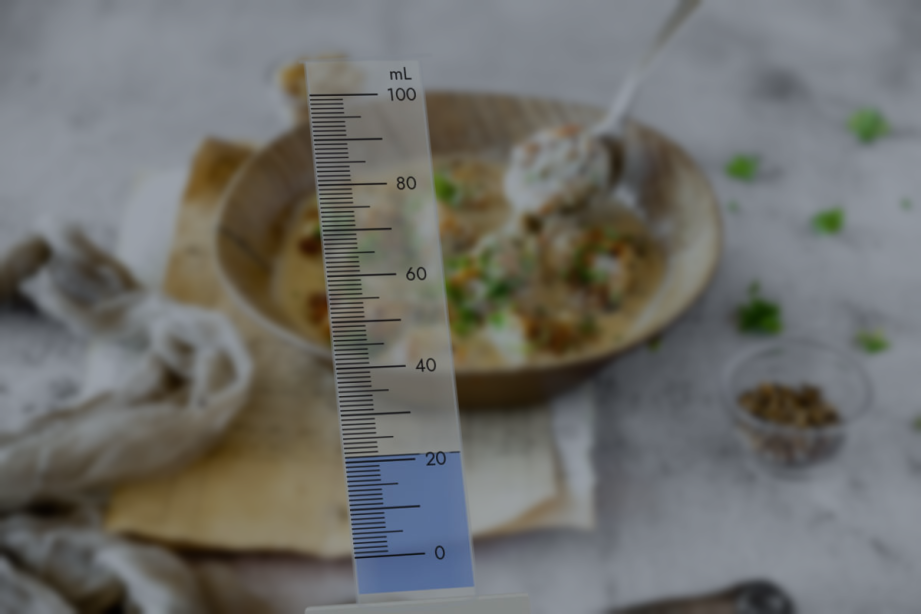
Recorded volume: 21 mL
